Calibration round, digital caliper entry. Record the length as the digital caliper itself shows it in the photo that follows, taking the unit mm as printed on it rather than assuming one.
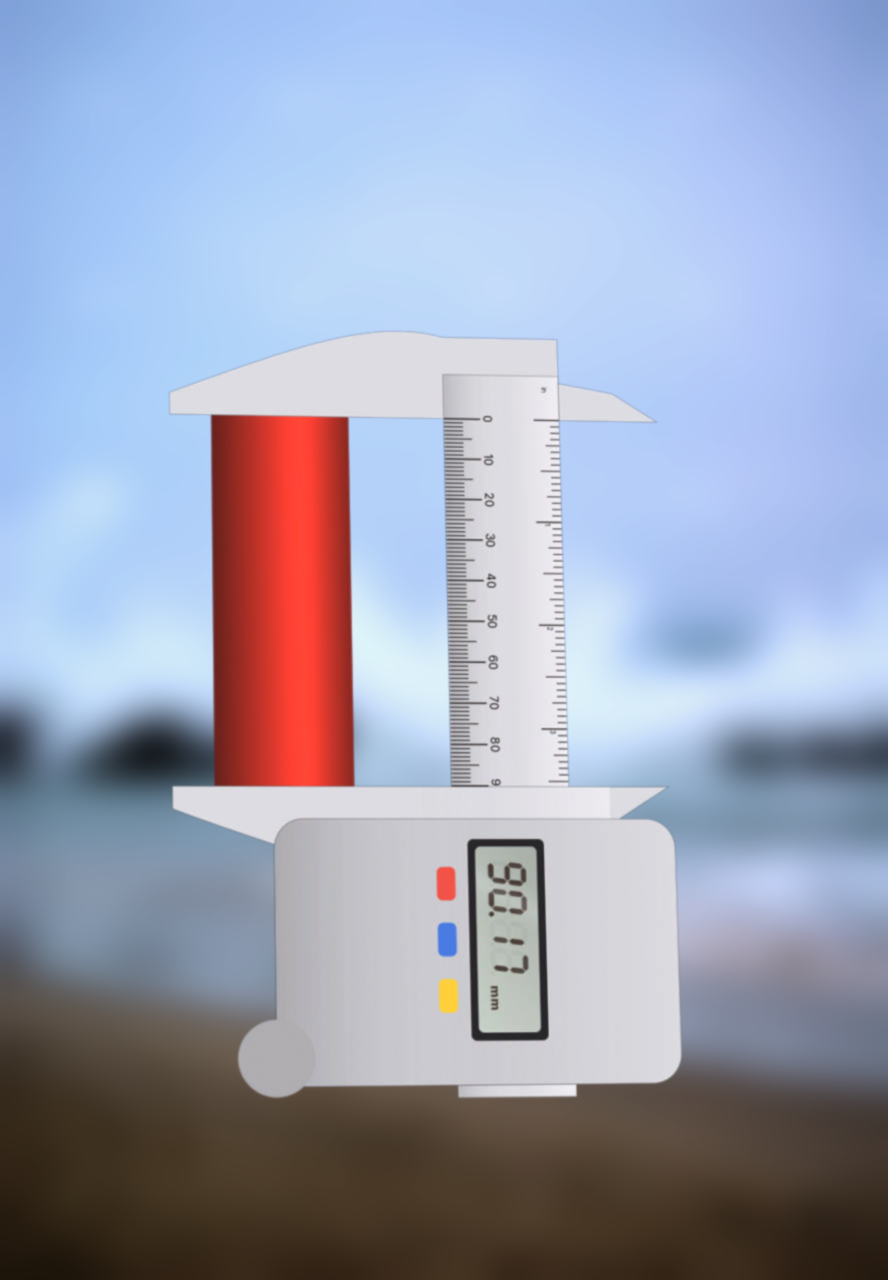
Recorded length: 90.17 mm
